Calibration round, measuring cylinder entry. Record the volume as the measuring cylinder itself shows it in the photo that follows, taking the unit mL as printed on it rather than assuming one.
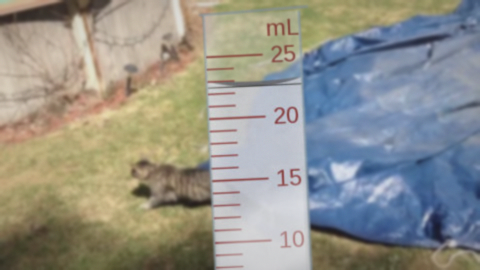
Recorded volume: 22.5 mL
